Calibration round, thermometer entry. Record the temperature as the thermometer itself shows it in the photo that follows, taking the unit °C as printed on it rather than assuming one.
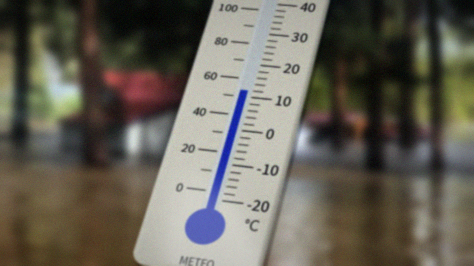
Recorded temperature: 12 °C
